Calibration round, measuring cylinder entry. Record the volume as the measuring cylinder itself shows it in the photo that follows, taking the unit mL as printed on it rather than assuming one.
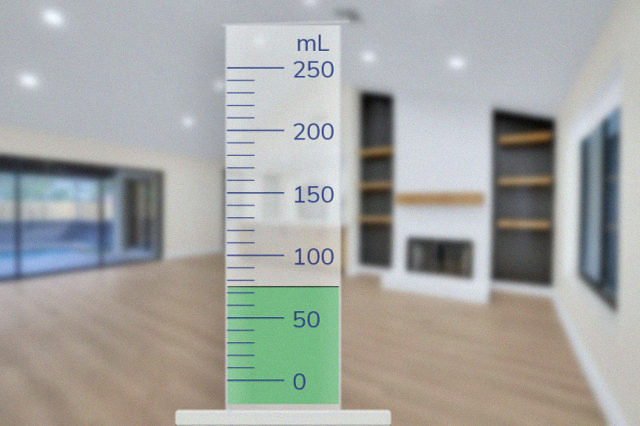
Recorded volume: 75 mL
